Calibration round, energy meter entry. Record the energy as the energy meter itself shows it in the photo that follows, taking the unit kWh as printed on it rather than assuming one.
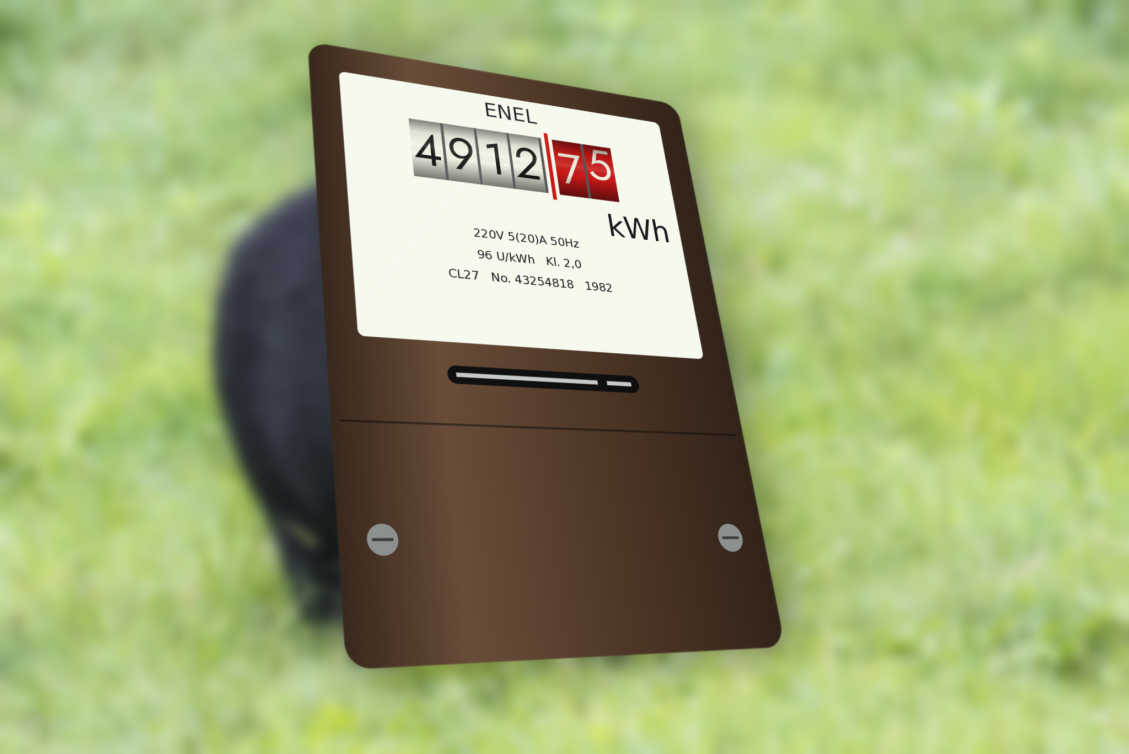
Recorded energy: 4912.75 kWh
